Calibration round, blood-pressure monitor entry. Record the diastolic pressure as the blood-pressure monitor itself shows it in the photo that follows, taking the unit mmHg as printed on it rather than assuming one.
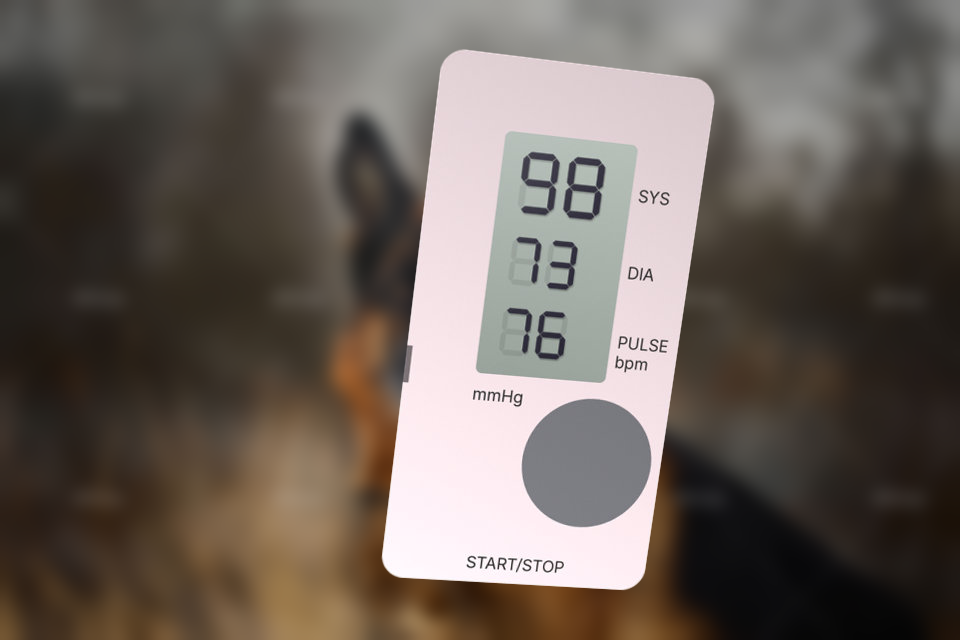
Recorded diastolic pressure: 73 mmHg
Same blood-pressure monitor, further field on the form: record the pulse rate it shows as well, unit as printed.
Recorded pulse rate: 76 bpm
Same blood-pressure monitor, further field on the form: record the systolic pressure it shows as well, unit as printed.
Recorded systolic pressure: 98 mmHg
